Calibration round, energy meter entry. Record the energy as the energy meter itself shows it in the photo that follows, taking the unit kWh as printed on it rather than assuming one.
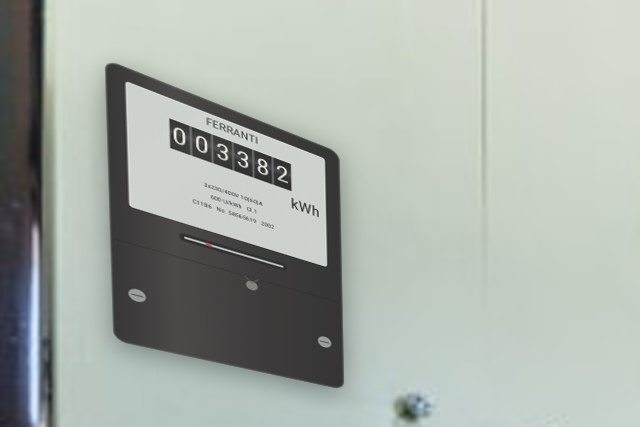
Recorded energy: 3382 kWh
